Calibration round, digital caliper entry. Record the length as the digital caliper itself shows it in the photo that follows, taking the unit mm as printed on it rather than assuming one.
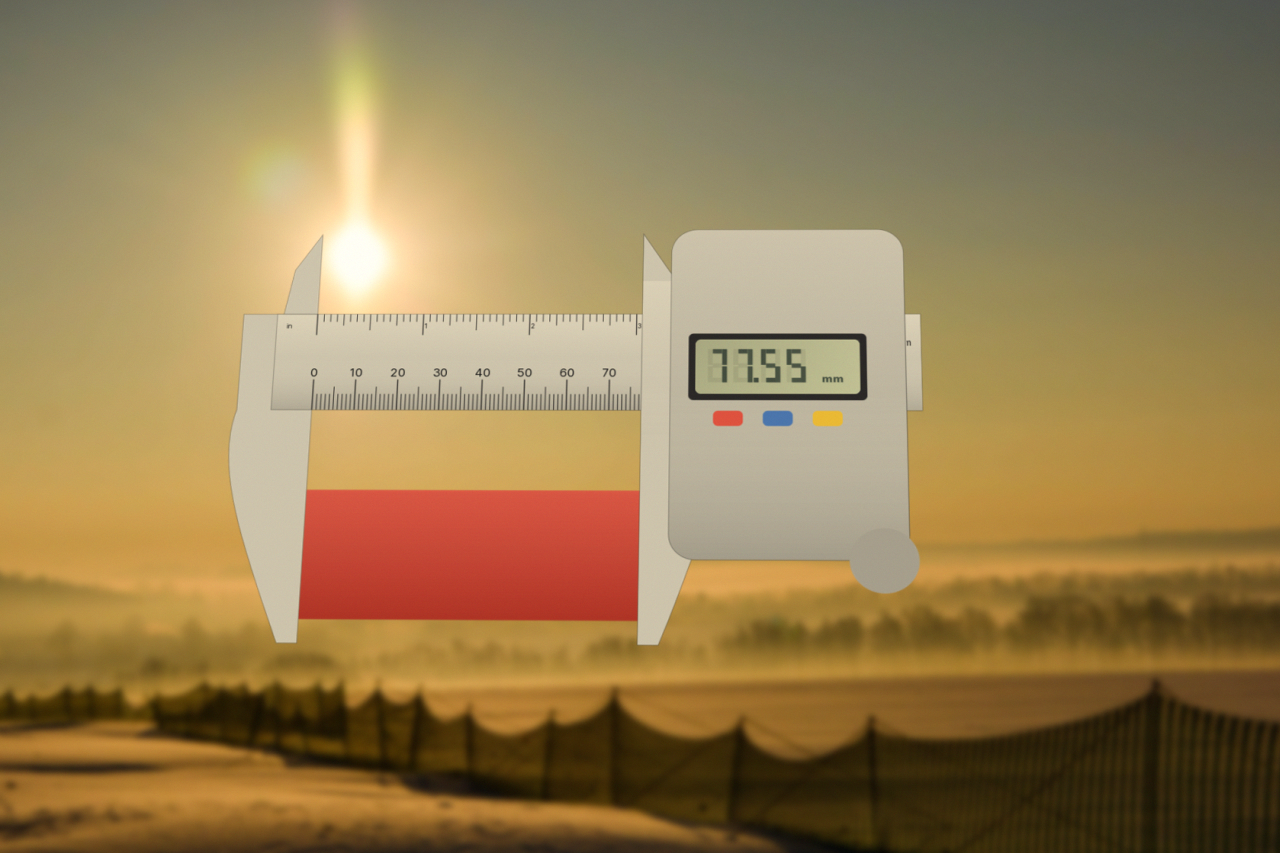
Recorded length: 77.55 mm
